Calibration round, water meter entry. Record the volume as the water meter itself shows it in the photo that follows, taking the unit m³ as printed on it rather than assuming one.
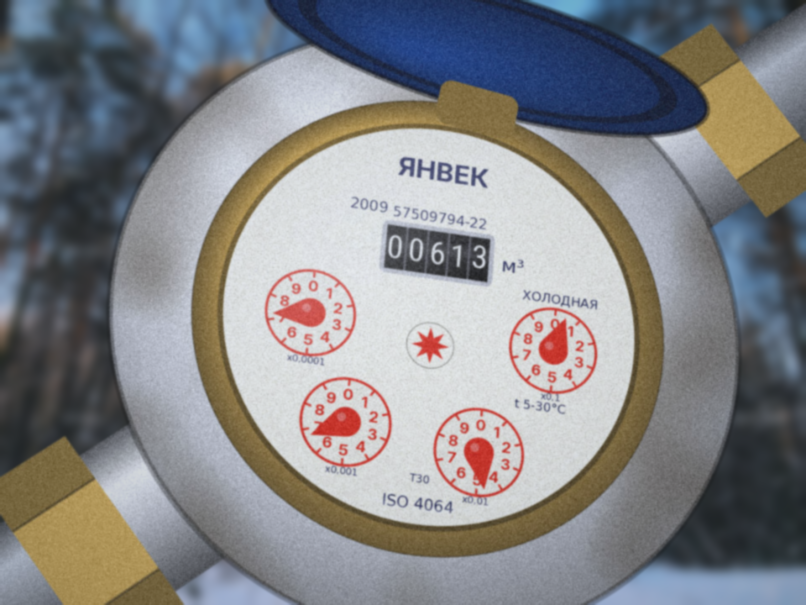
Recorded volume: 613.0467 m³
